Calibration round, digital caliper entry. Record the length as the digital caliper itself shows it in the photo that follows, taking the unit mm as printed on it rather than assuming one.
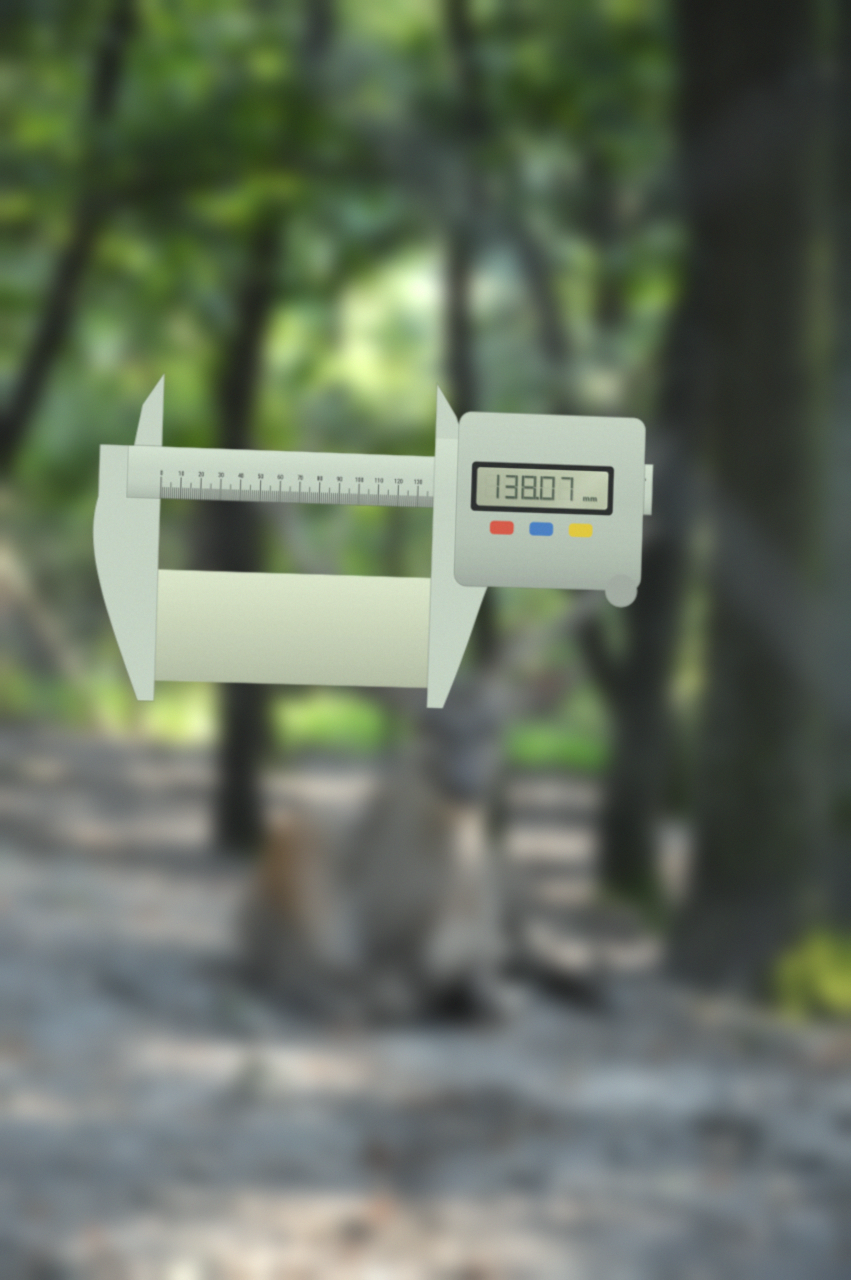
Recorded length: 138.07 mm
